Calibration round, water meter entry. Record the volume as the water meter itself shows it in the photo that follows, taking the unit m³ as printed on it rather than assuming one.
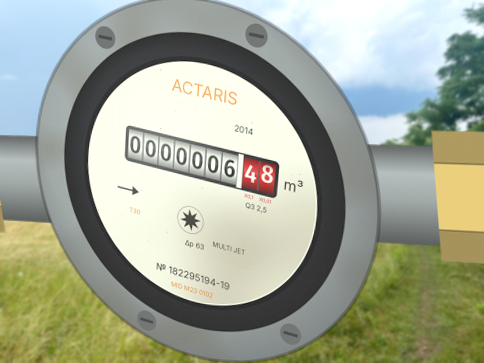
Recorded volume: 6.48 m³
